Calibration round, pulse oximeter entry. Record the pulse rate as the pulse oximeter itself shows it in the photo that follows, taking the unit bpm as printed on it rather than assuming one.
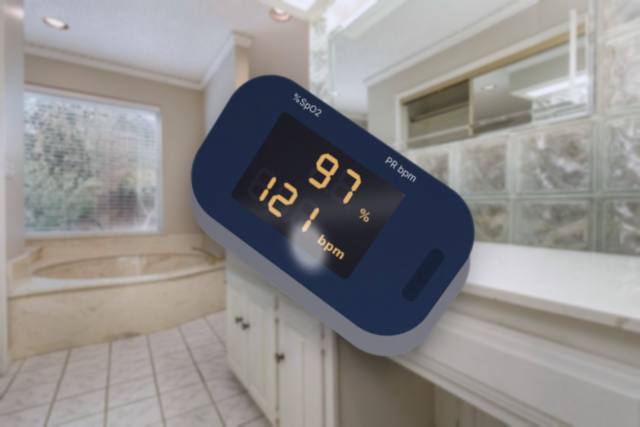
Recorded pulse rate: 121 bpm
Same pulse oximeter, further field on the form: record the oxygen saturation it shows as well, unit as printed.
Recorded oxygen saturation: 97 %
